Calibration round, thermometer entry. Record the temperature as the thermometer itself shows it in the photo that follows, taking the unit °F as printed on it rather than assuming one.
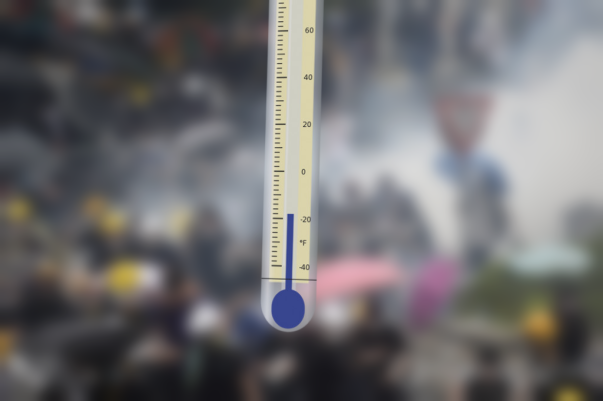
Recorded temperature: -18 °F
